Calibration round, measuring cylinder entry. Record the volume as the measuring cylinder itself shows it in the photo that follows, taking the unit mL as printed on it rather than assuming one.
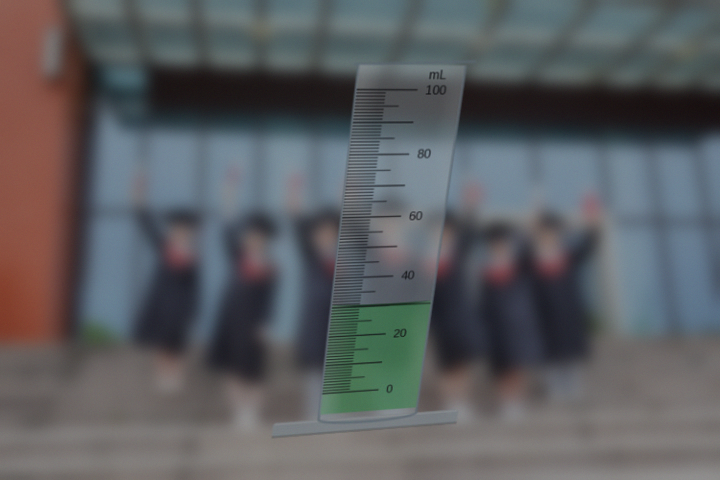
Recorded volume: 30 mL
